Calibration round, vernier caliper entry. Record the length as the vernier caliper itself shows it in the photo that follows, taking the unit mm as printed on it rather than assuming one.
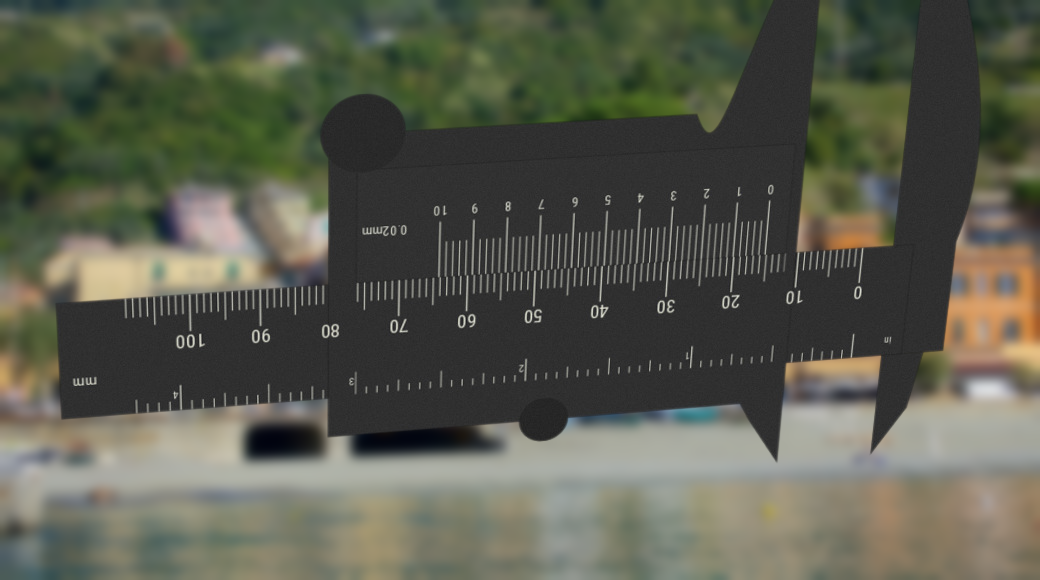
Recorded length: 15.2 mm
